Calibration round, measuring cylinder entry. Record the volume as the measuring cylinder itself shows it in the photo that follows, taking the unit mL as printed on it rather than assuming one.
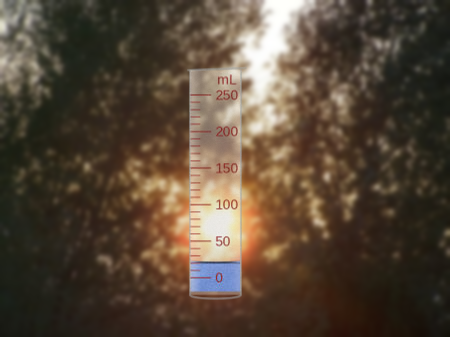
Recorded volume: 20 mL
